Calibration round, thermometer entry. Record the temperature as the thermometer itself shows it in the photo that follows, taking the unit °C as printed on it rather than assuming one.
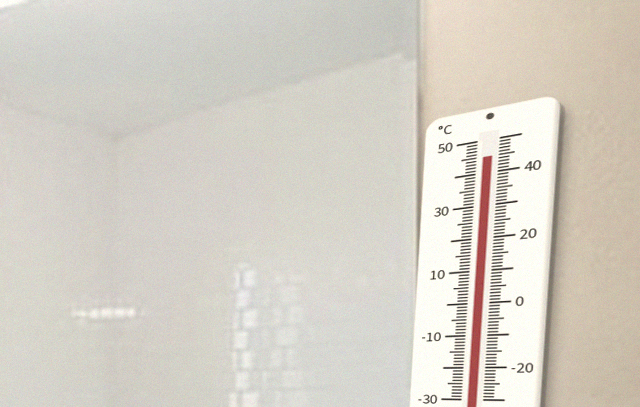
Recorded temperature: 45 °C
